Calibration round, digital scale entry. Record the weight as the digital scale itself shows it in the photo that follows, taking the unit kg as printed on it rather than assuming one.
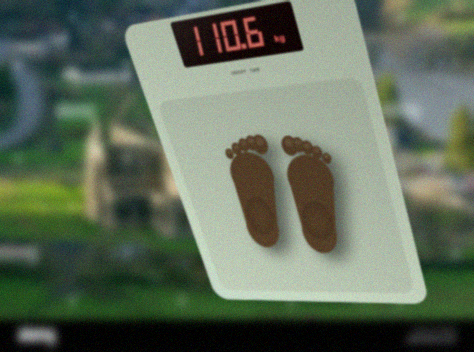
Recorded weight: 110.6 kg
